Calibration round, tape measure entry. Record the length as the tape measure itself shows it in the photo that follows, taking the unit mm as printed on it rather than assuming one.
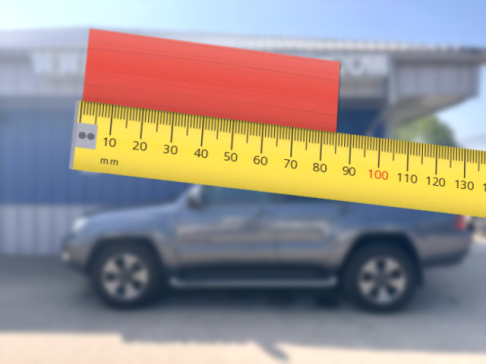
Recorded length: 85 mm
